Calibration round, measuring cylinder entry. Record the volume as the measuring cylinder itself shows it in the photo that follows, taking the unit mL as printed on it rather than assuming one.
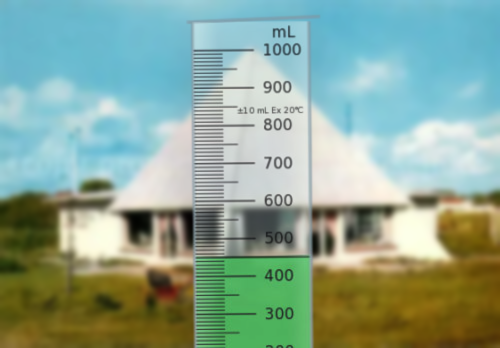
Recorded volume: 450 mL
